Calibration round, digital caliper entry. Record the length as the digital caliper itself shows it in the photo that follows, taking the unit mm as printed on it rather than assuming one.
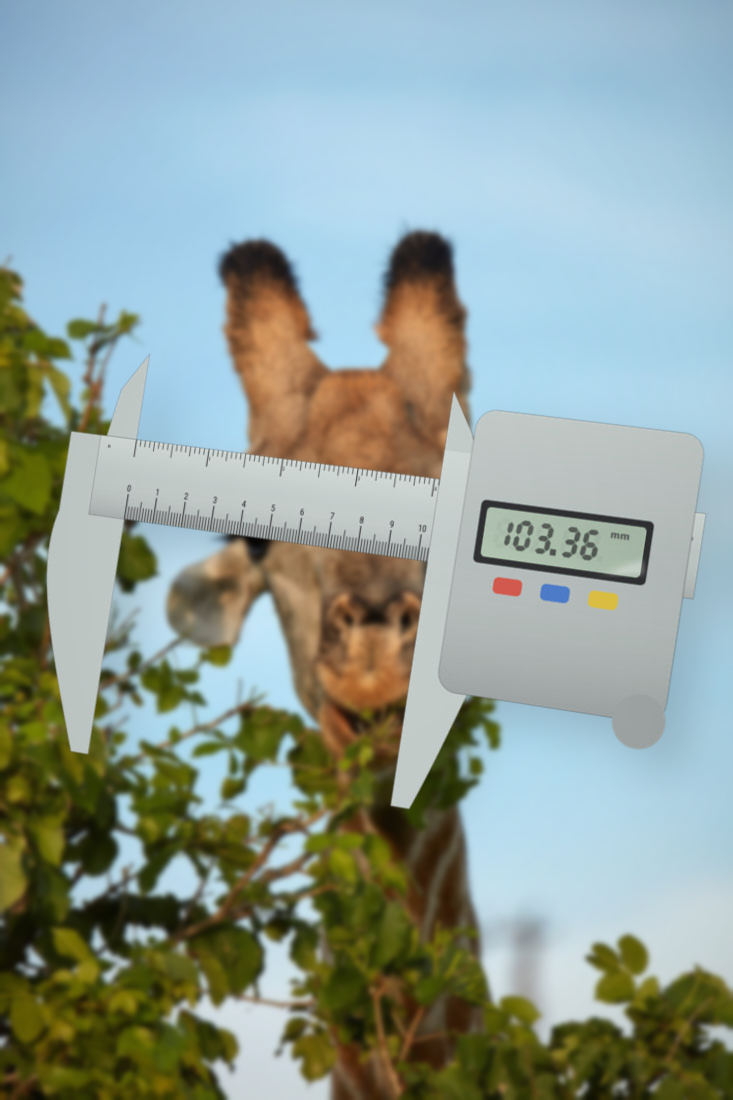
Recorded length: 103.36 mm
